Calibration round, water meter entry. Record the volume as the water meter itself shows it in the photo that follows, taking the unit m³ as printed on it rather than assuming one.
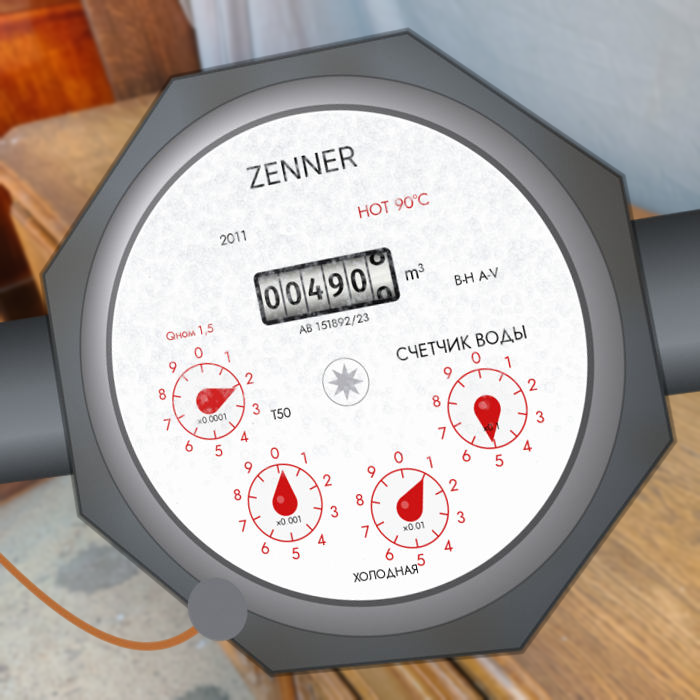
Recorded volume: 4908.5102 m³
